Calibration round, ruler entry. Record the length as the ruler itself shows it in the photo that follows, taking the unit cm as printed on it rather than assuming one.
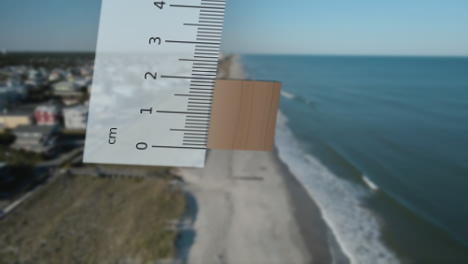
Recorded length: 2 cm
